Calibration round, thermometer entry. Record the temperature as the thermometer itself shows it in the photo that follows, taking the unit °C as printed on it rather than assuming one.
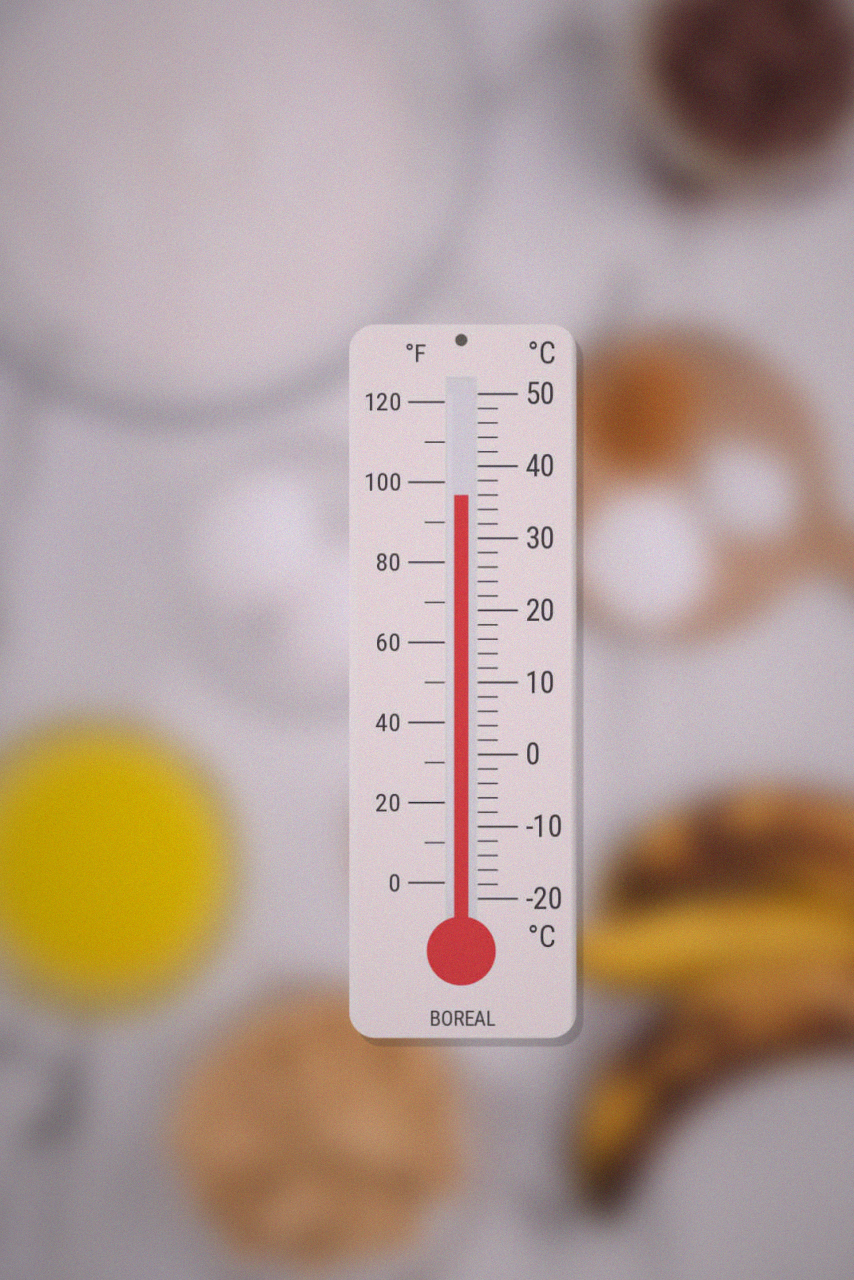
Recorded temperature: 36 °C
